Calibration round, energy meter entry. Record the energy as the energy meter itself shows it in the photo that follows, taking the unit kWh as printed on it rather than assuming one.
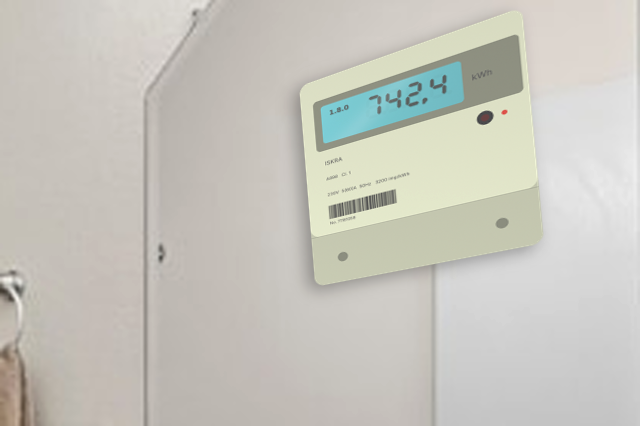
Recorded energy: 742.4 kWh
